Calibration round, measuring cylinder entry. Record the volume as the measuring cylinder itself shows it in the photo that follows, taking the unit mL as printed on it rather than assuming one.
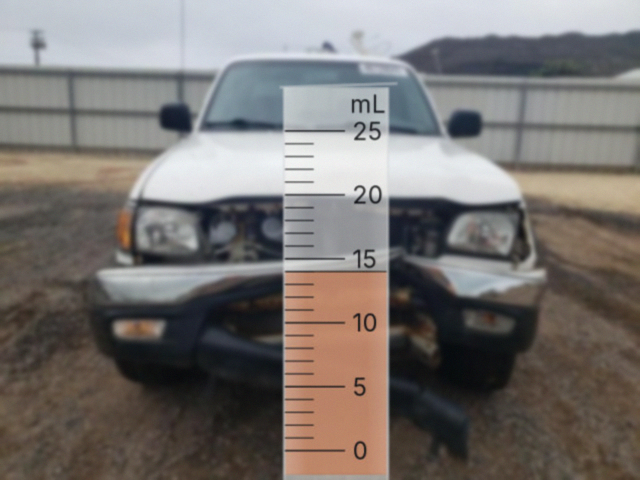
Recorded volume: 14 mL
